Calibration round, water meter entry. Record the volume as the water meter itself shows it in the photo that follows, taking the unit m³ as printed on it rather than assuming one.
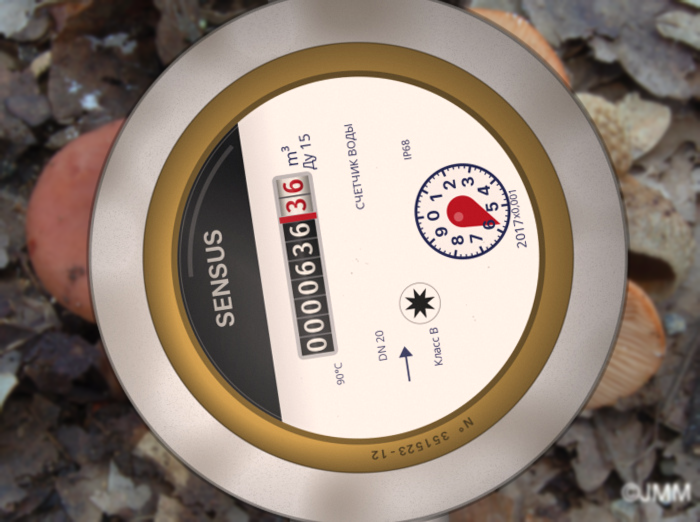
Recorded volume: 636.365 m³
